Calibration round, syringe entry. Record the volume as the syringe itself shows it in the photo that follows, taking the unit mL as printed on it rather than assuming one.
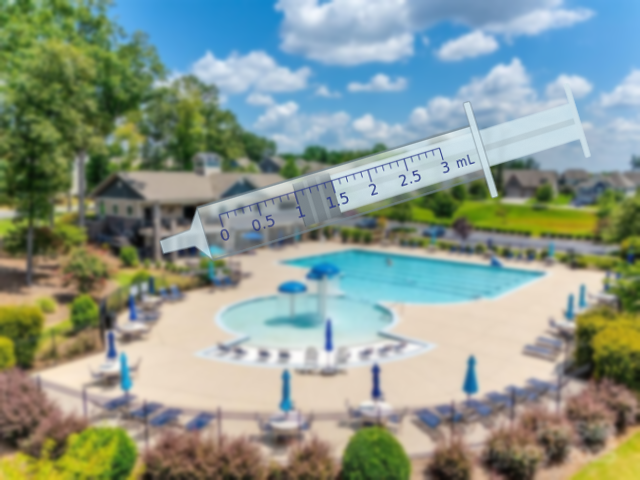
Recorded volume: 1 mL
